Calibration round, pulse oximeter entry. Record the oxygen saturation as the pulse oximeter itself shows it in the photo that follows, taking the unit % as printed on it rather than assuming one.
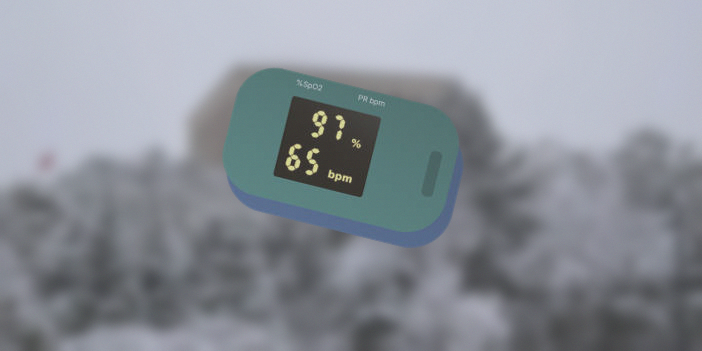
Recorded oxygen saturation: 97 %
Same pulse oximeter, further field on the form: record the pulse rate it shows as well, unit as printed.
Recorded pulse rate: 65 bpm
